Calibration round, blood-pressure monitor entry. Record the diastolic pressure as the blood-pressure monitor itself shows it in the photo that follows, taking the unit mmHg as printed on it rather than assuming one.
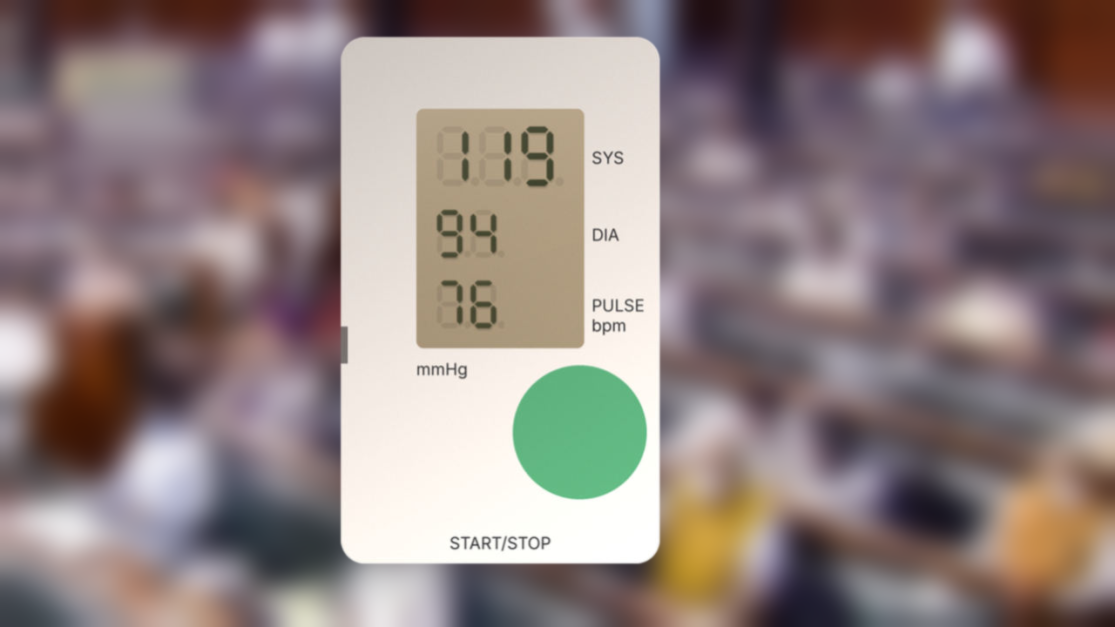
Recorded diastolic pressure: 94 mmHg
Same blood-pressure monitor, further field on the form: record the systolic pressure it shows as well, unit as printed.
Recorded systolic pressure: 119 mmHg
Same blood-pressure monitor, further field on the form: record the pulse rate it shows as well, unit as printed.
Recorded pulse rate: 76 bpm
